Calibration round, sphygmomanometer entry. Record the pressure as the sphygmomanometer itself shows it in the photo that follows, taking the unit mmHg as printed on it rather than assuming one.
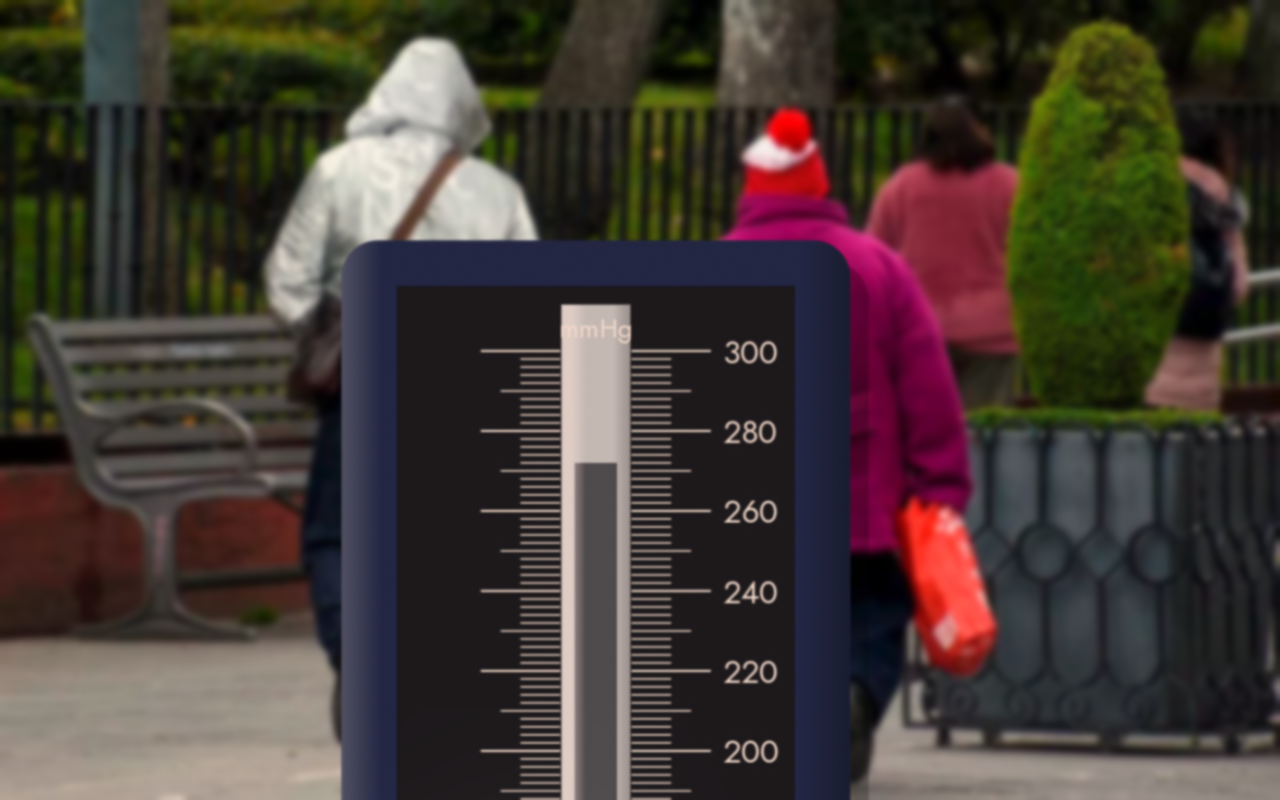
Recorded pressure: 272 mmHg
